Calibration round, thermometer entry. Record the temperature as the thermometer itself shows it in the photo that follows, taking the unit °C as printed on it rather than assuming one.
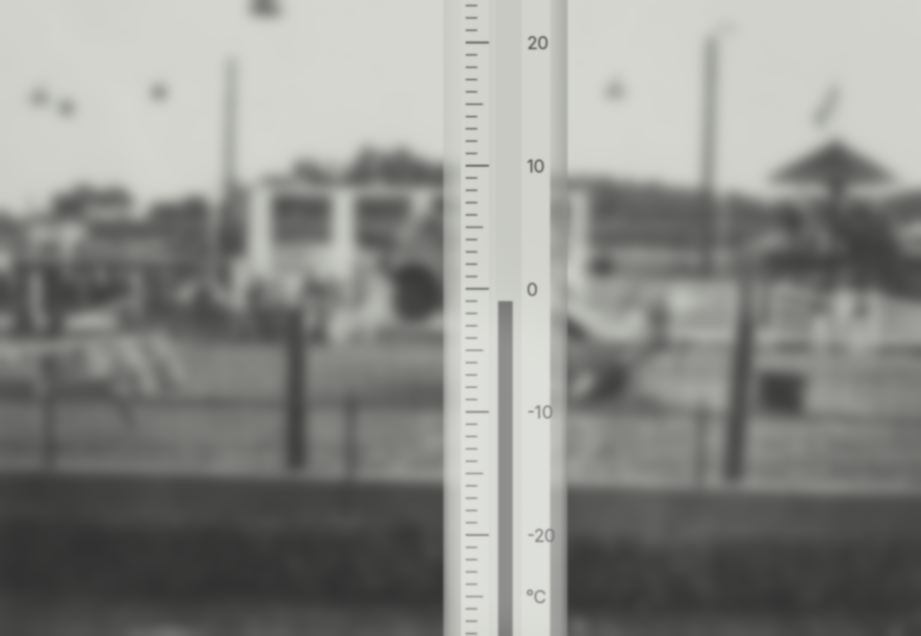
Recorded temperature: -1 °C
